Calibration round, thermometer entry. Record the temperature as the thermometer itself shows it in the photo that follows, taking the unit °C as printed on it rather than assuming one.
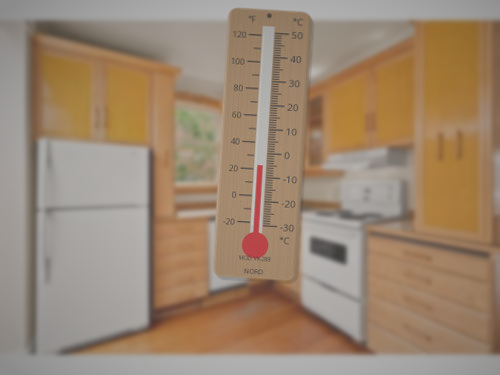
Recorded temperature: -5 °C
